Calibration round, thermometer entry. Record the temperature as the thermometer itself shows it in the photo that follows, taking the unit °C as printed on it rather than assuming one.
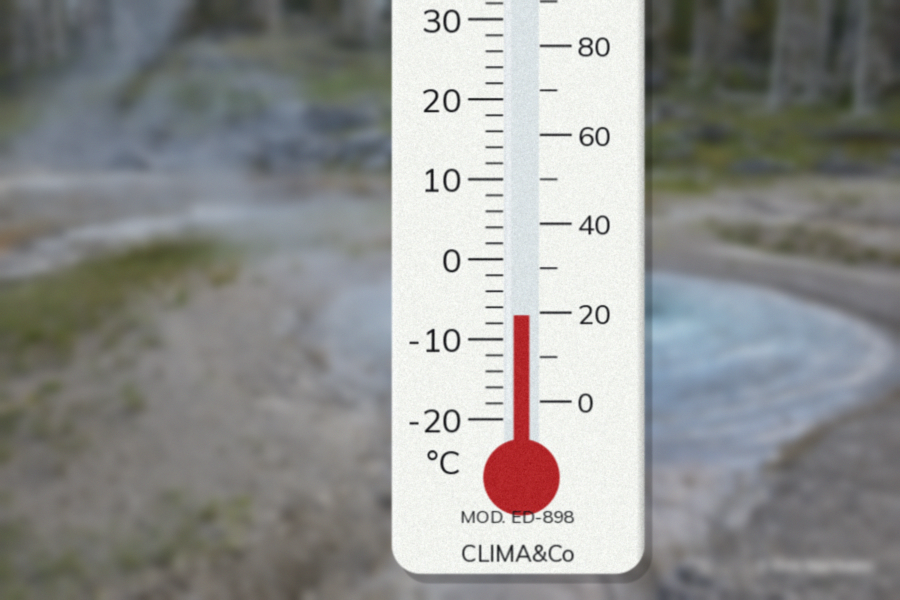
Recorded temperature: -7 °C
